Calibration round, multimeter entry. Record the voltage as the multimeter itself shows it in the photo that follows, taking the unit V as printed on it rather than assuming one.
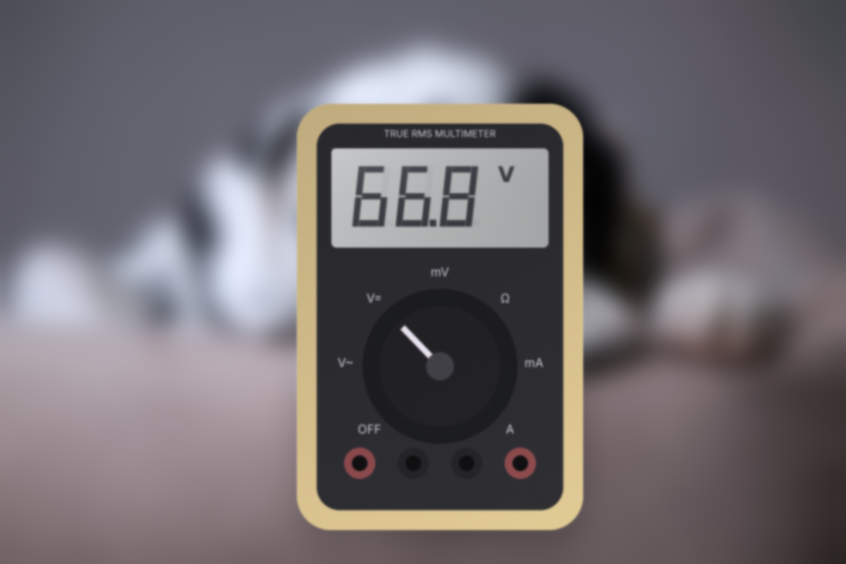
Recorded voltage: 66.8 V
